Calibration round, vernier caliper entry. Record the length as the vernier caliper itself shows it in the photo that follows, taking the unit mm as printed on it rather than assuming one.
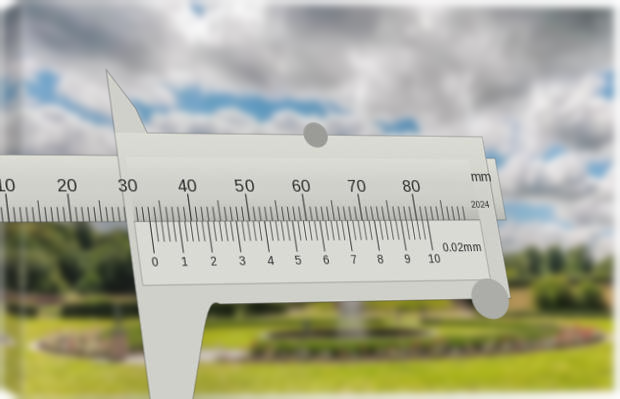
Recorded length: 33.0 mm
